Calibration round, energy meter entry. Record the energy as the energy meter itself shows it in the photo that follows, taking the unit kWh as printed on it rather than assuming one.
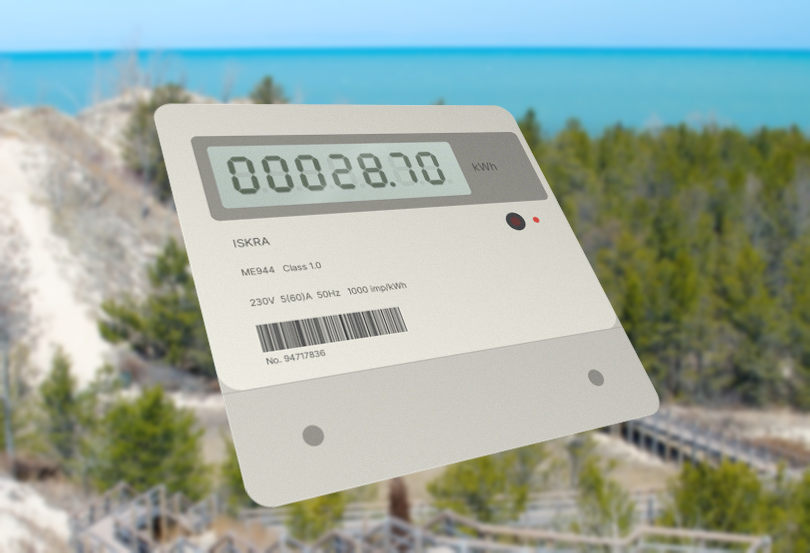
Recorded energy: 28.70 kWh
